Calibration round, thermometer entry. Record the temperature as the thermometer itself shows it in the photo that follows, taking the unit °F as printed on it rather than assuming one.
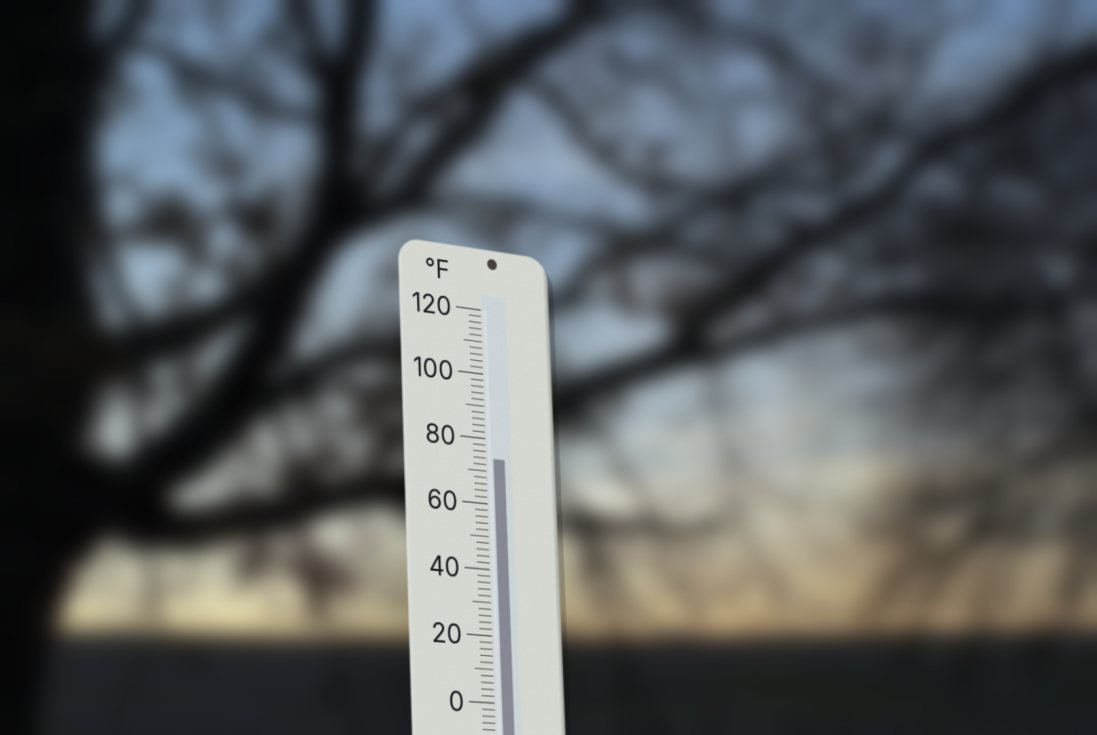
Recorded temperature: 74 °F
